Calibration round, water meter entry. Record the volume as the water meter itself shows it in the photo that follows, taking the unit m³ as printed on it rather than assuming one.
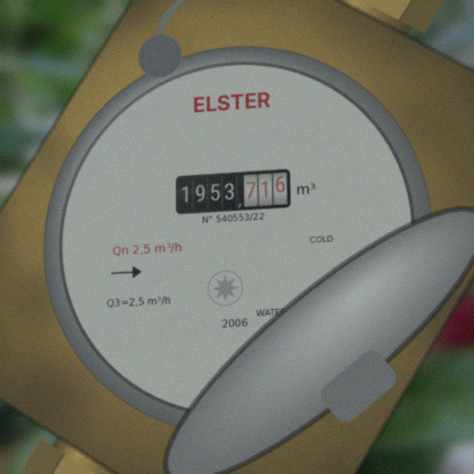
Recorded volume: 1953.716 m³
